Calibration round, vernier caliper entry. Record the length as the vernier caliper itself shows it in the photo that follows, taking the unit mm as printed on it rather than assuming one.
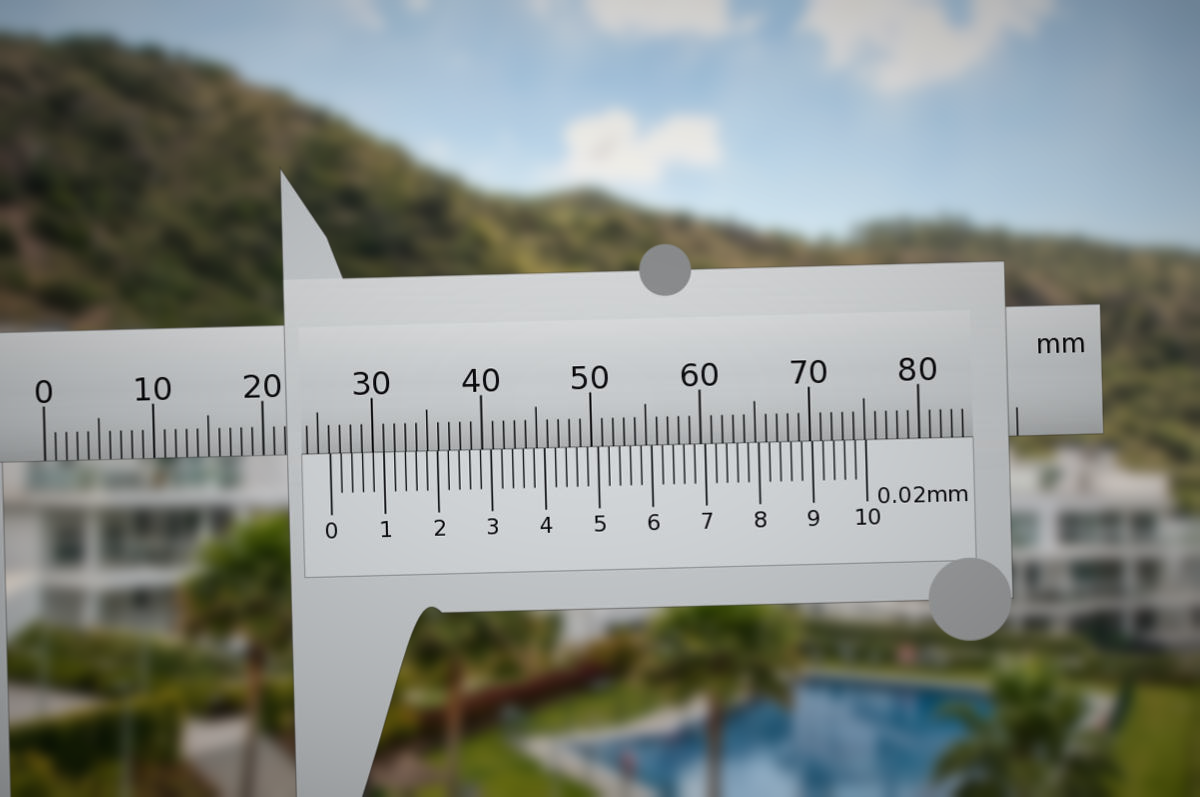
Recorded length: 26.1 mm
